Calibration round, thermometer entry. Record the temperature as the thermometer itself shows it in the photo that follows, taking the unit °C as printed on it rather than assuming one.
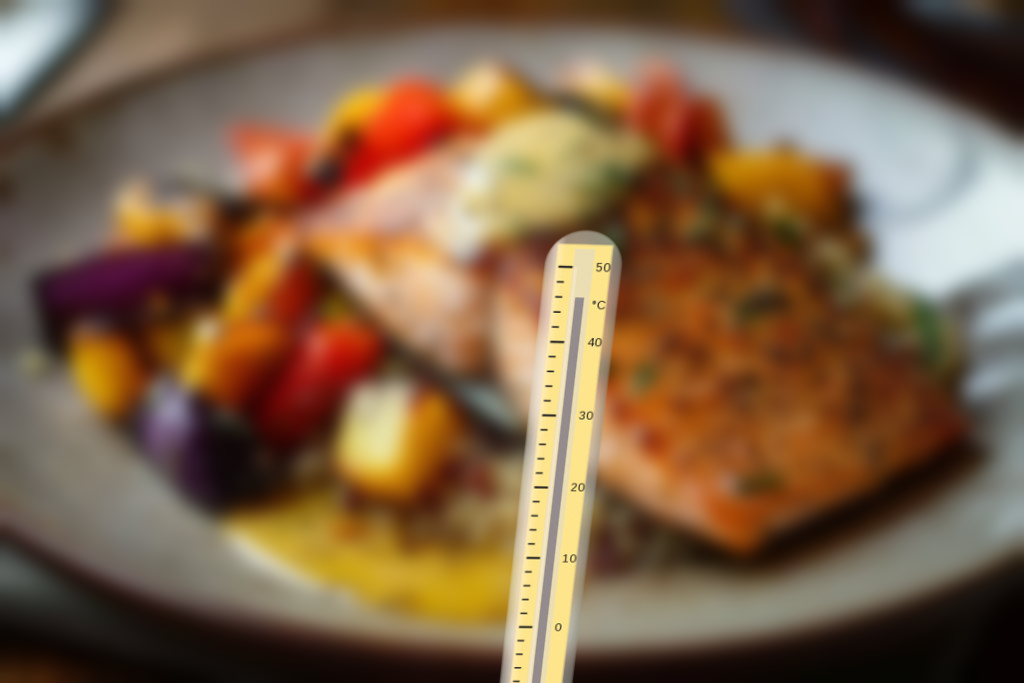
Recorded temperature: 46 °C
